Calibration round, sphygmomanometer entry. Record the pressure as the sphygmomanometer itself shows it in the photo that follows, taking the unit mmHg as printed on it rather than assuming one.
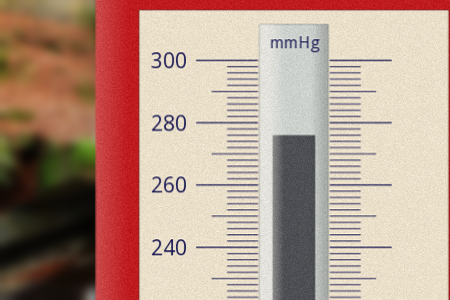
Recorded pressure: 276 mmHg
